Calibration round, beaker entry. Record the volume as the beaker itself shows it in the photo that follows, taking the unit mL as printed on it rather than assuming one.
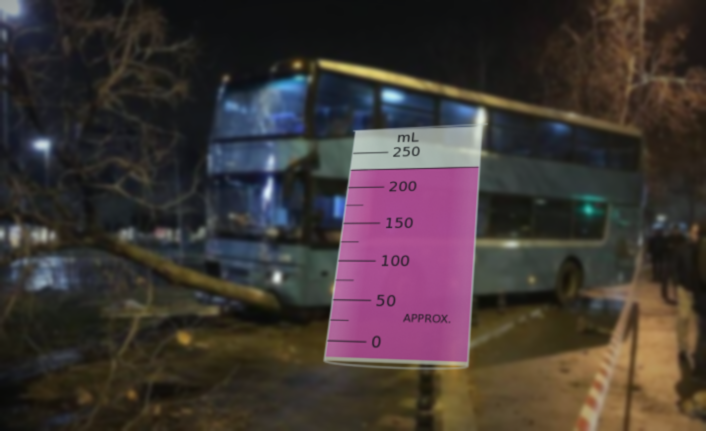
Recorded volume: 225 mL
